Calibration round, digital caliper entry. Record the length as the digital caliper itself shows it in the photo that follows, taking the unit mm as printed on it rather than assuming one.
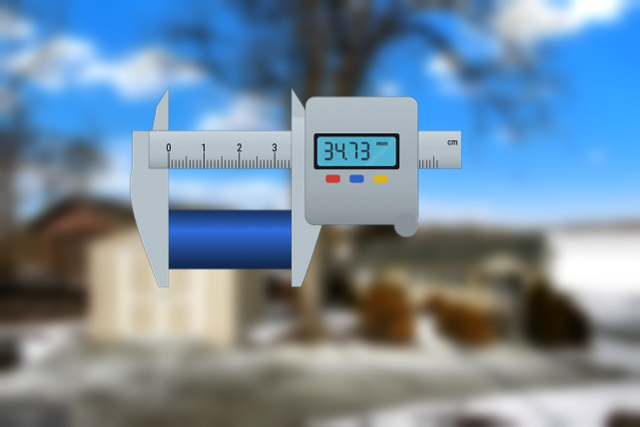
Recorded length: 34.73 mm
